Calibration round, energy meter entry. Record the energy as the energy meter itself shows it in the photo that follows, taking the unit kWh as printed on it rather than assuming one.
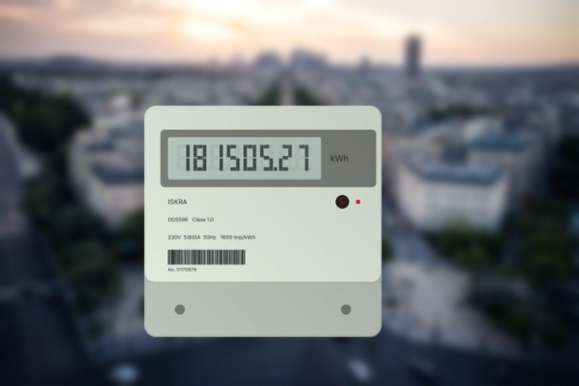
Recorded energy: 181505.27 kWh
